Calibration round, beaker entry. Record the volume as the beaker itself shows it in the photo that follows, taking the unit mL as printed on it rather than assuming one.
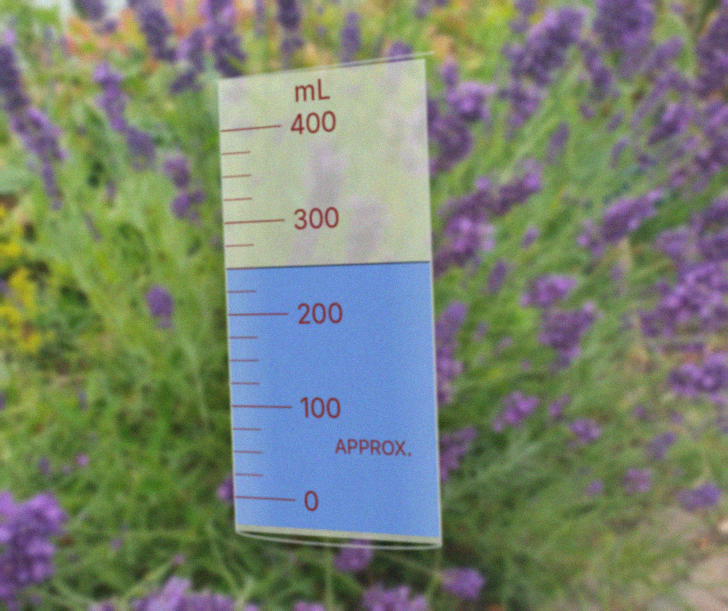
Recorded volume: 250 mL
